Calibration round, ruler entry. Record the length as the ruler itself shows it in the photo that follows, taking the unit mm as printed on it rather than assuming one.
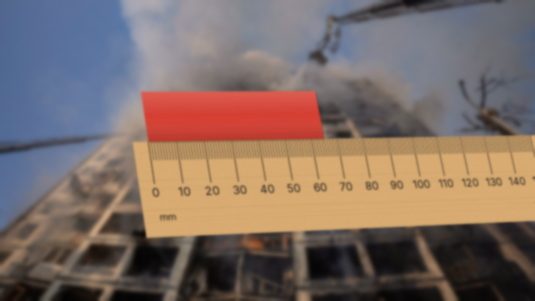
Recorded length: 65 mm
